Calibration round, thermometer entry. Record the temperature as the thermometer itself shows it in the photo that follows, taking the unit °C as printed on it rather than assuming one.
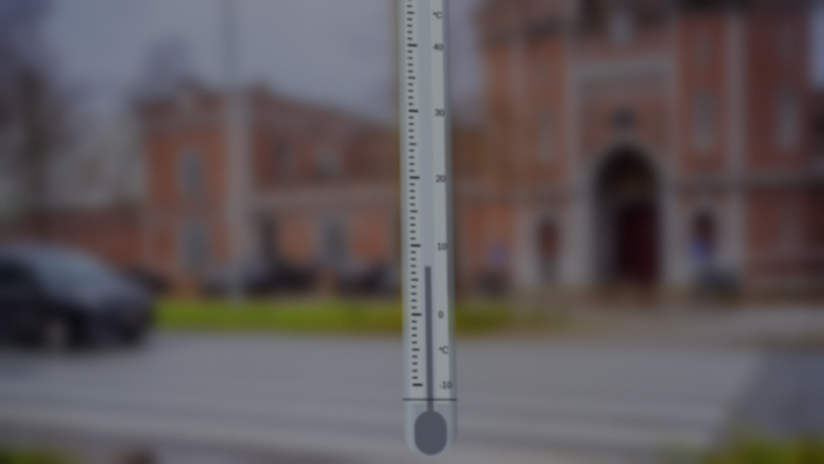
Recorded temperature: 7 °C
